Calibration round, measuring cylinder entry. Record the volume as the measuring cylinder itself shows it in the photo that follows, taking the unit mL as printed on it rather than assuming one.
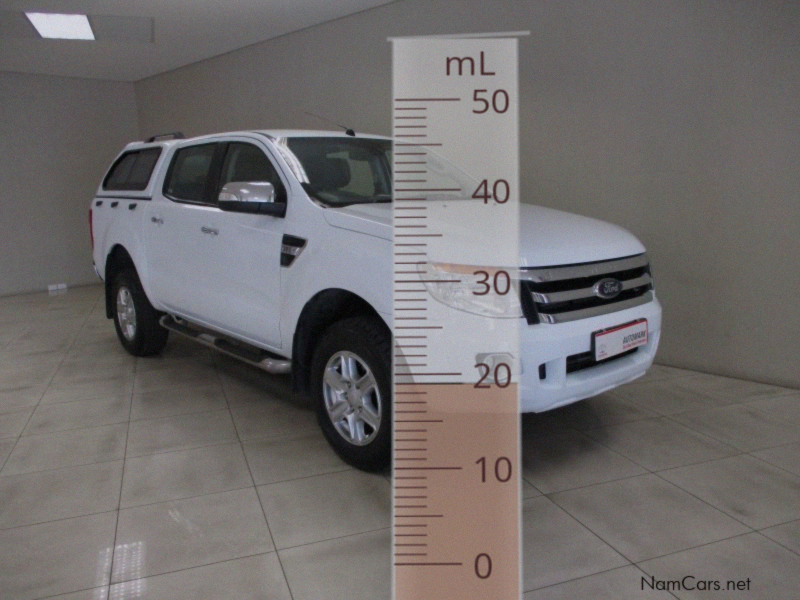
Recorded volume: 19 mL
